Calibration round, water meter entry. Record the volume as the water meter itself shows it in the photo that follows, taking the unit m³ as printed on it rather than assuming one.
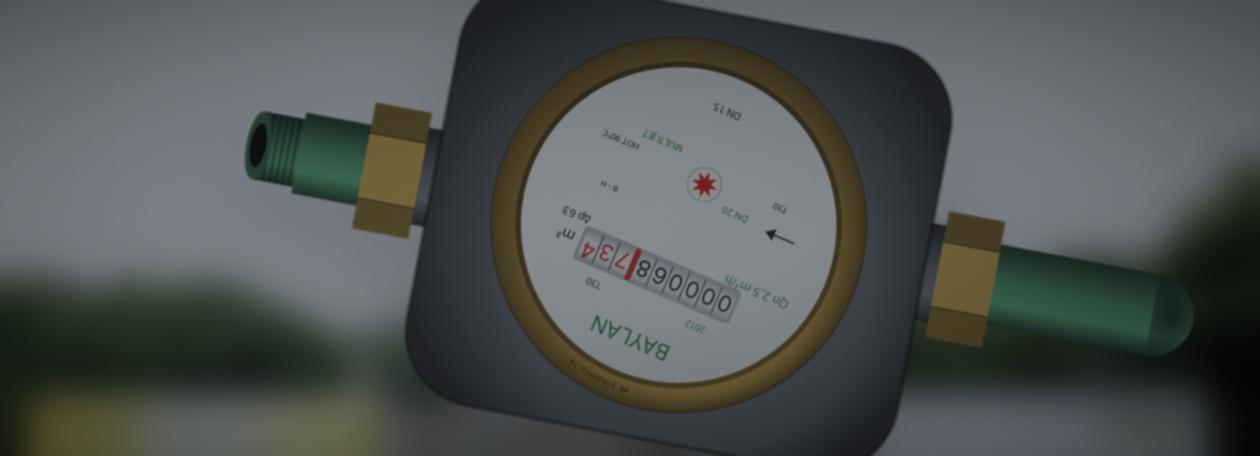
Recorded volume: 68.734 m³
